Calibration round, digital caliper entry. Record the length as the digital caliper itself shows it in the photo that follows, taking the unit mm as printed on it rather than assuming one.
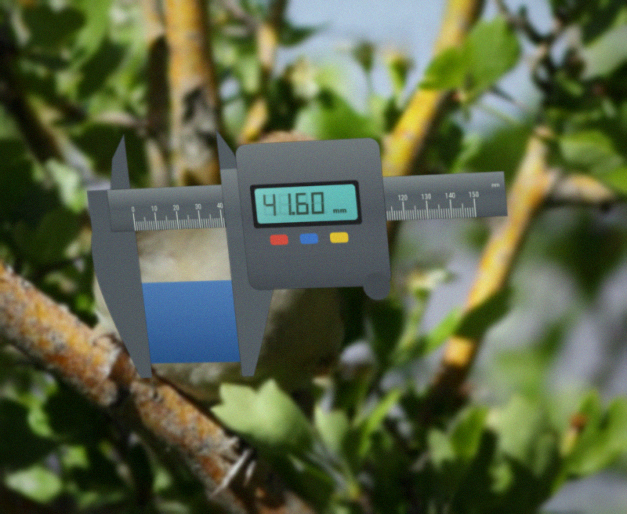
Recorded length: 41.60 mm
